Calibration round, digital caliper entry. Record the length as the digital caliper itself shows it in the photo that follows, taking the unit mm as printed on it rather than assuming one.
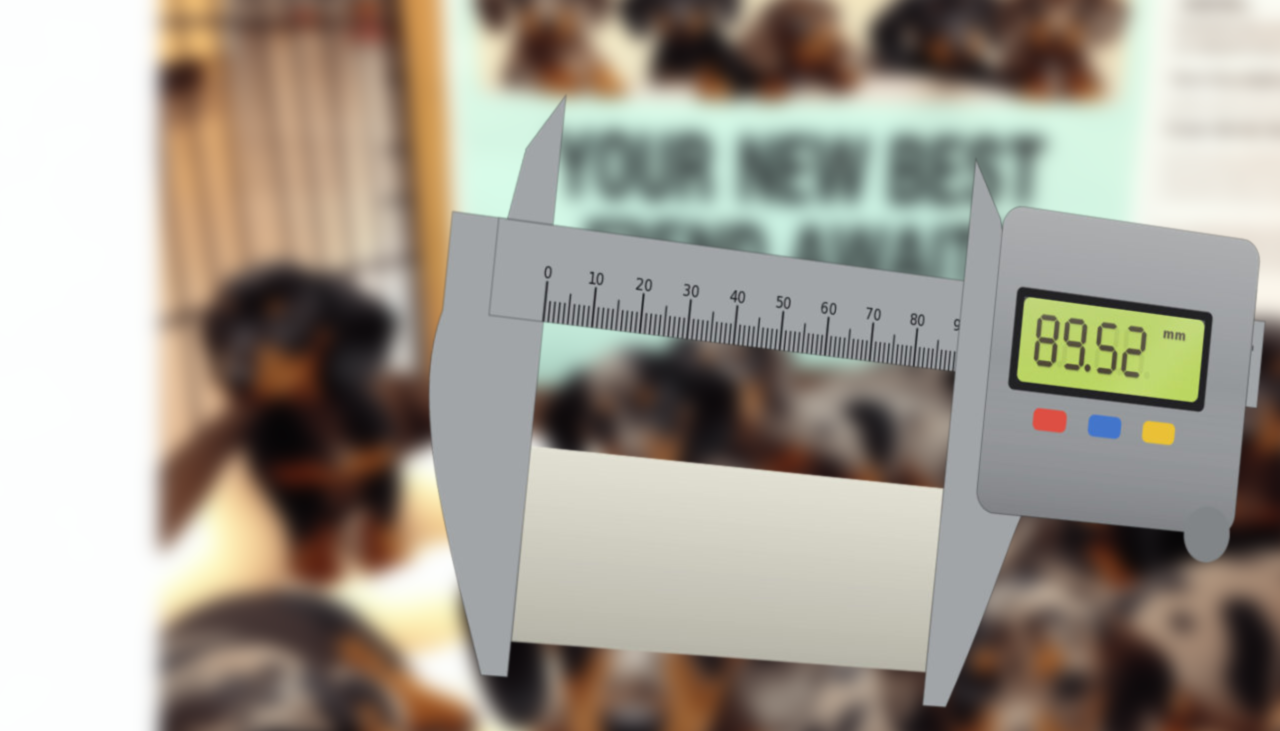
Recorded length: 89.52 mm
